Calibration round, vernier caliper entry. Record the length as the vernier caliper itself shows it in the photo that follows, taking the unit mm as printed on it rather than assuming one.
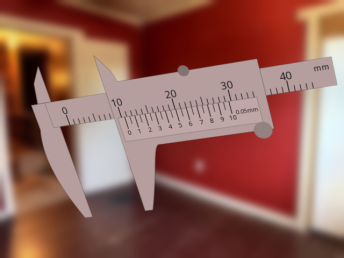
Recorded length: 10.6 mm
